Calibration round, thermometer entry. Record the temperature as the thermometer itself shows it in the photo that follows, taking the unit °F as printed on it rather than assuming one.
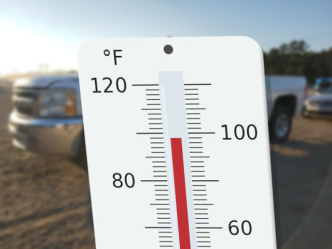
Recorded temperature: 98 °F
